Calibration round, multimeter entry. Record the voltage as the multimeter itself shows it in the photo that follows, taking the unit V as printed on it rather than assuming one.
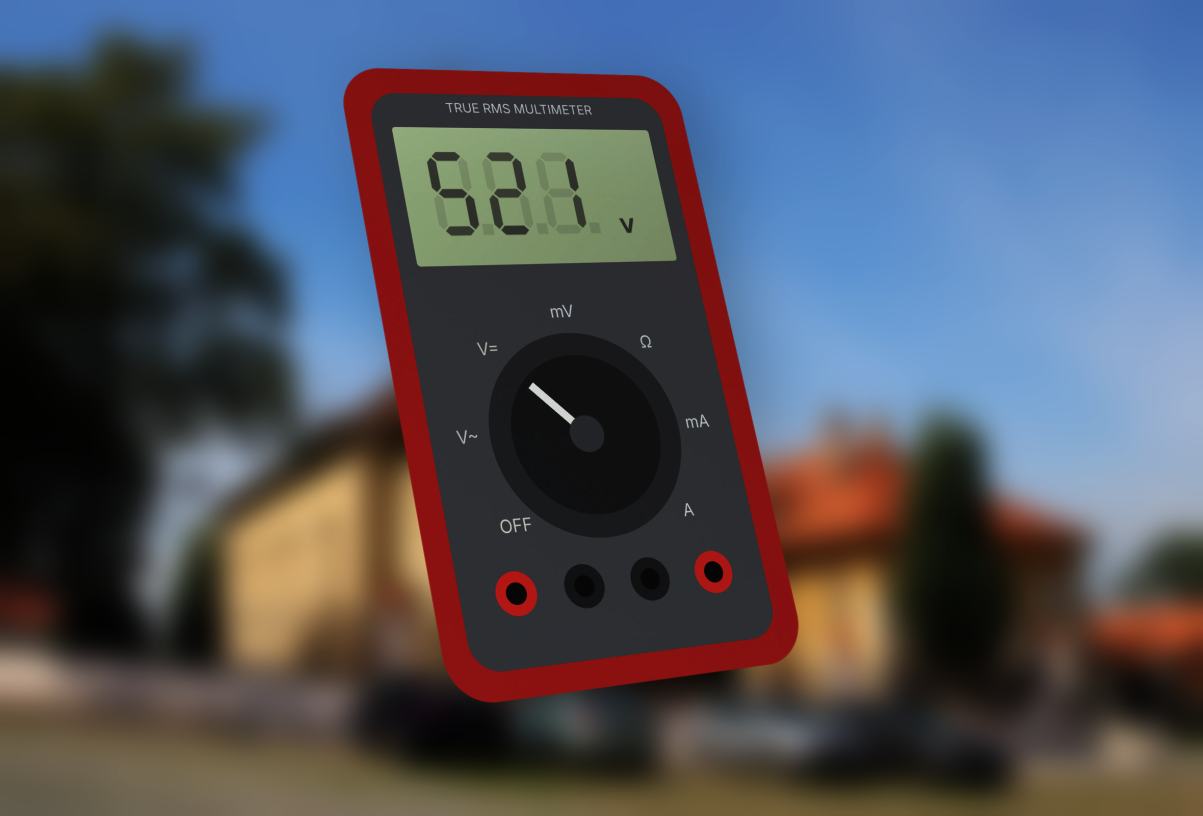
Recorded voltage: 521 V
